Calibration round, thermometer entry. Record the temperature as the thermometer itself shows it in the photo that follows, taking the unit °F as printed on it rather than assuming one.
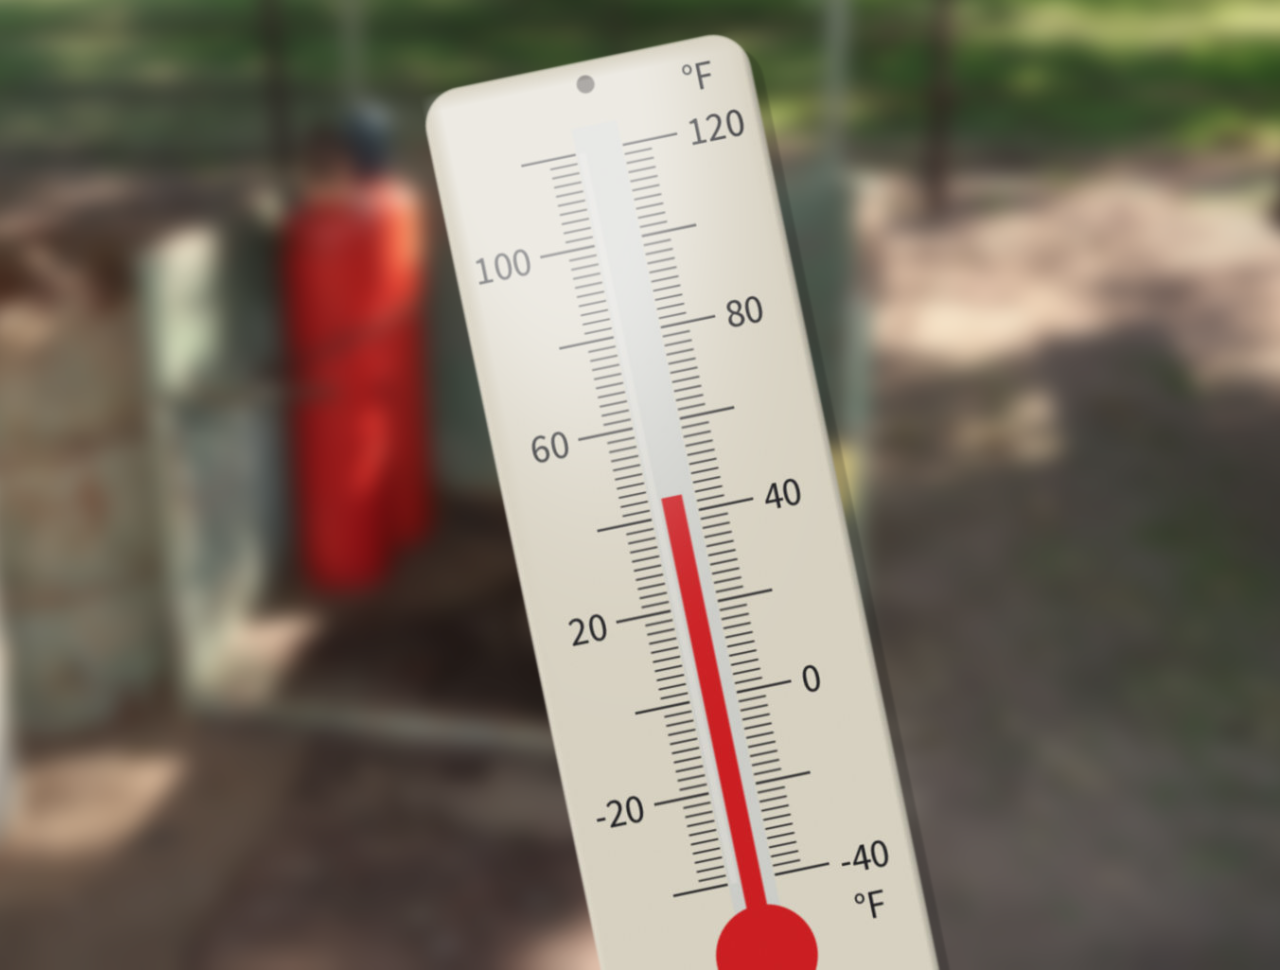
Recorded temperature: 44 °F
